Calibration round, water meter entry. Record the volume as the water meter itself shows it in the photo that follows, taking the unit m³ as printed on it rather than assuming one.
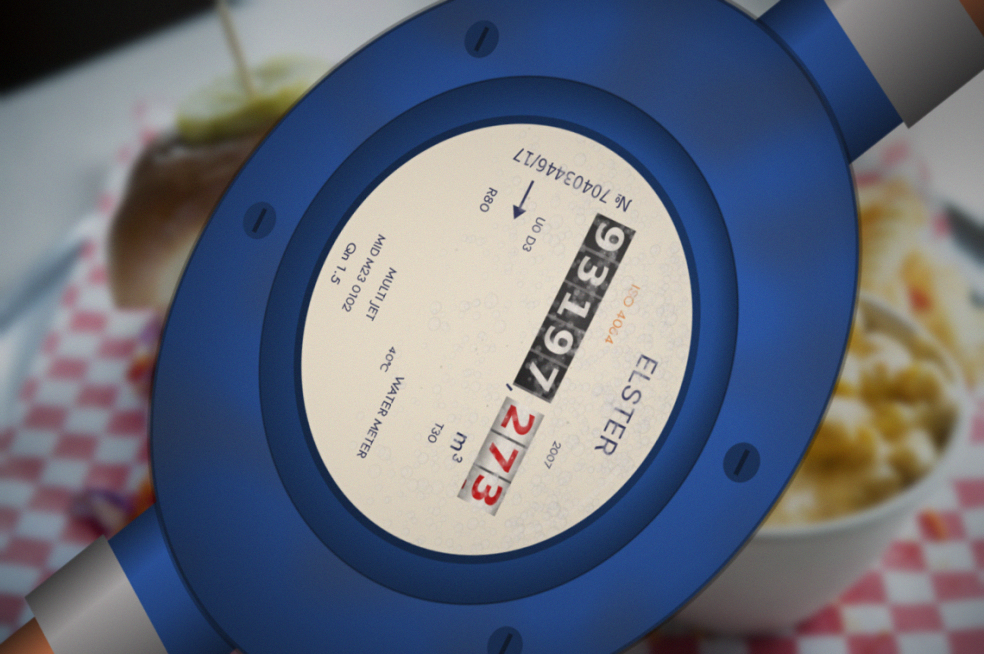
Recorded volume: 93197.273 m³
